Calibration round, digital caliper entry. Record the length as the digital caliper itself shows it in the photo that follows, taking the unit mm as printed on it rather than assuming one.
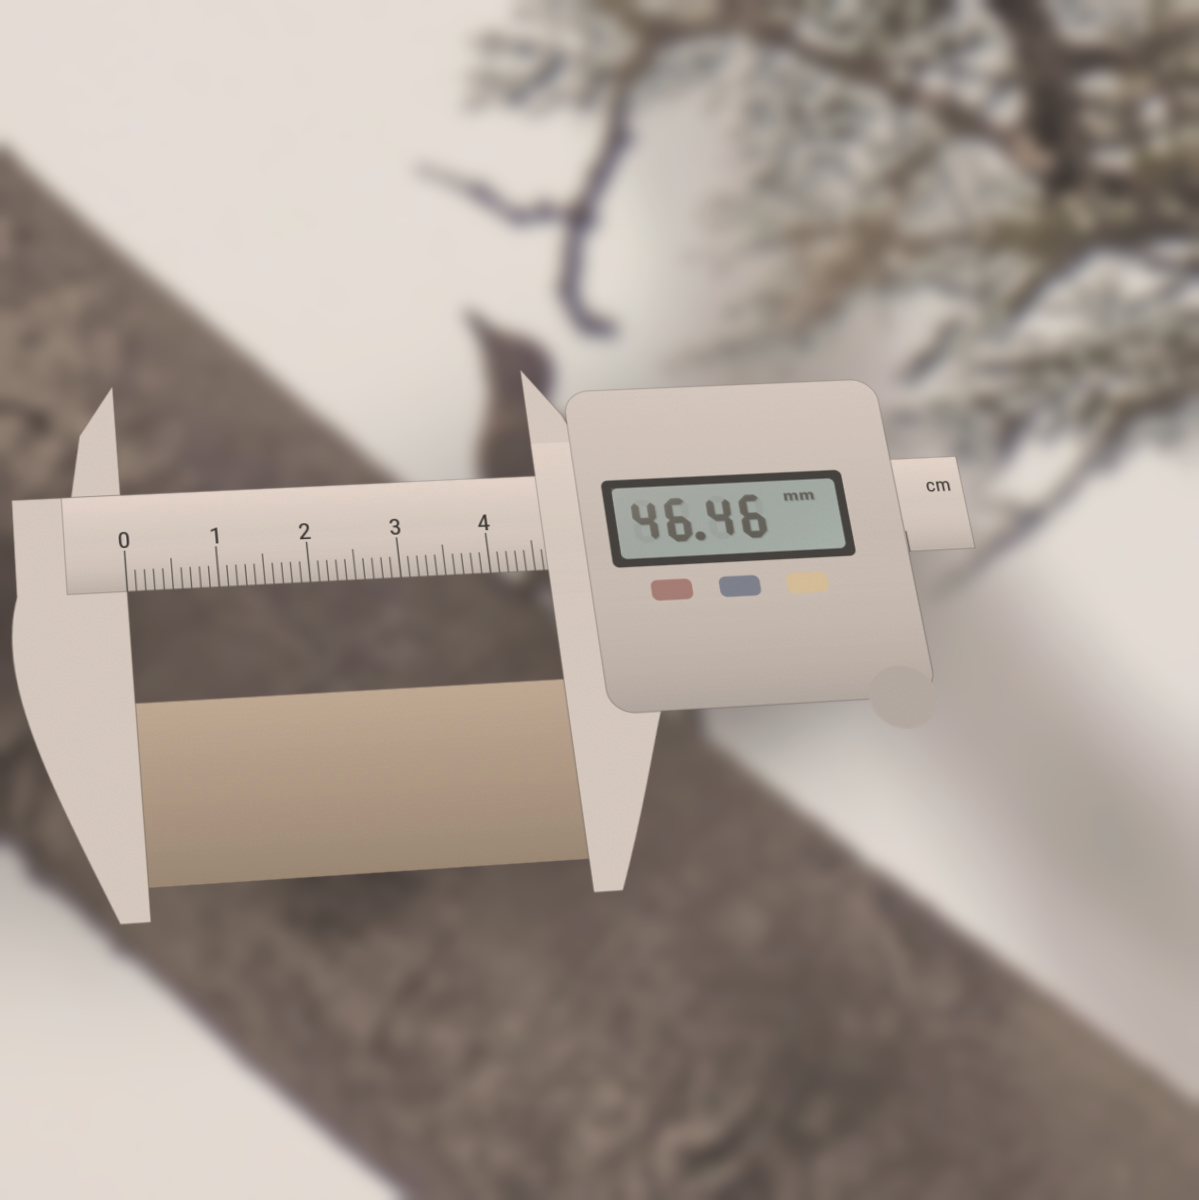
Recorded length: 46.46 mm
